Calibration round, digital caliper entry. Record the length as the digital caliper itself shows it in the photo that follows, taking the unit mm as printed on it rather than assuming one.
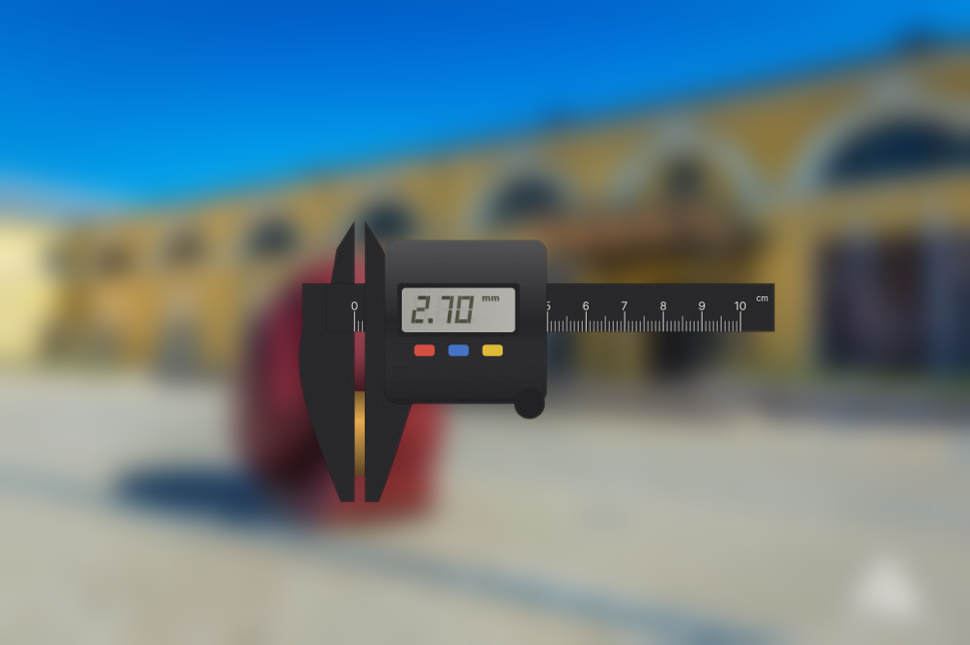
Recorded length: 2.70 mm
